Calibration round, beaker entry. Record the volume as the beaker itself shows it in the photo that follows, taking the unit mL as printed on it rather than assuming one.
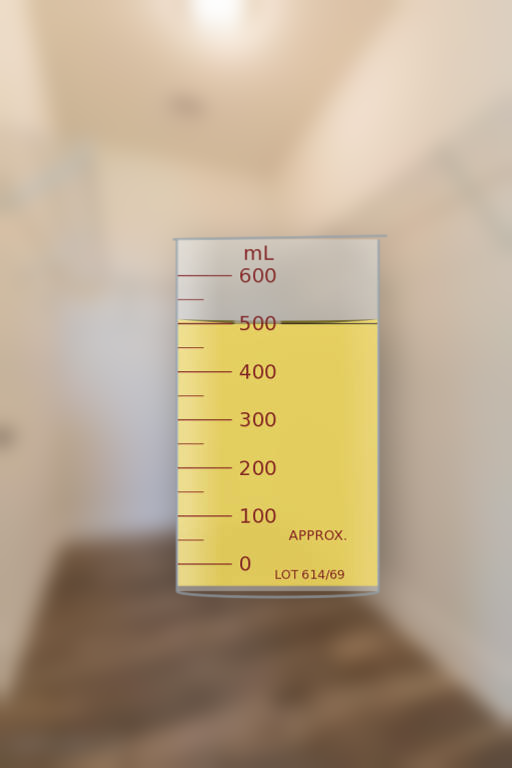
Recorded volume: 500 mL
